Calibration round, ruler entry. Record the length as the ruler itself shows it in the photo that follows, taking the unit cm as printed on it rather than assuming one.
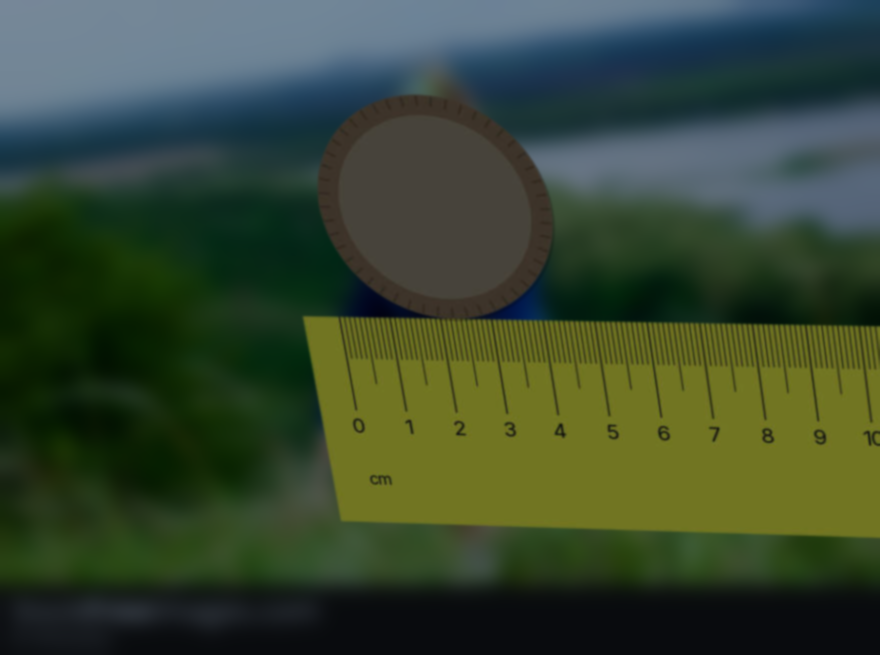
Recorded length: 4.5 cm
